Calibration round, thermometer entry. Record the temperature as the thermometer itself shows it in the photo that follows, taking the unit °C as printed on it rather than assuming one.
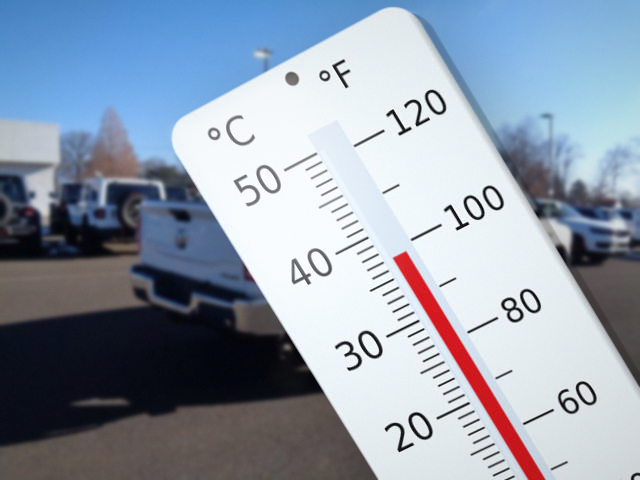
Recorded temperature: 37 °C
